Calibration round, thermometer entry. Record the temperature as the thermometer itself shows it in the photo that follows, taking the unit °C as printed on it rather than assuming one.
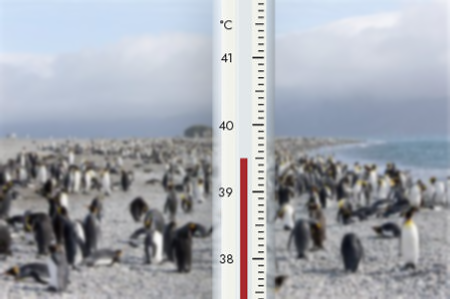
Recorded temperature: 39.5 °C
